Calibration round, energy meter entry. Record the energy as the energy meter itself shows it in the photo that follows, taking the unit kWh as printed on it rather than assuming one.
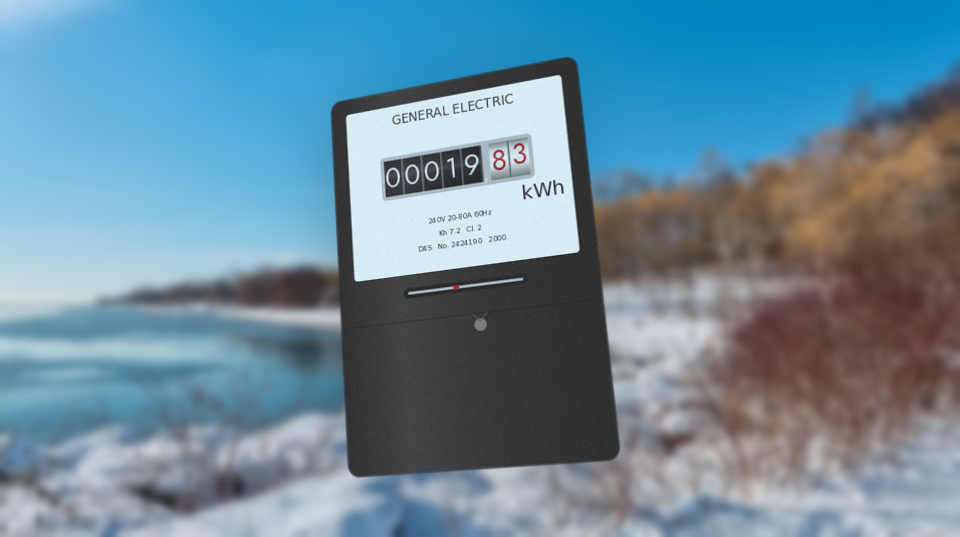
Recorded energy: 19.83 kWh
